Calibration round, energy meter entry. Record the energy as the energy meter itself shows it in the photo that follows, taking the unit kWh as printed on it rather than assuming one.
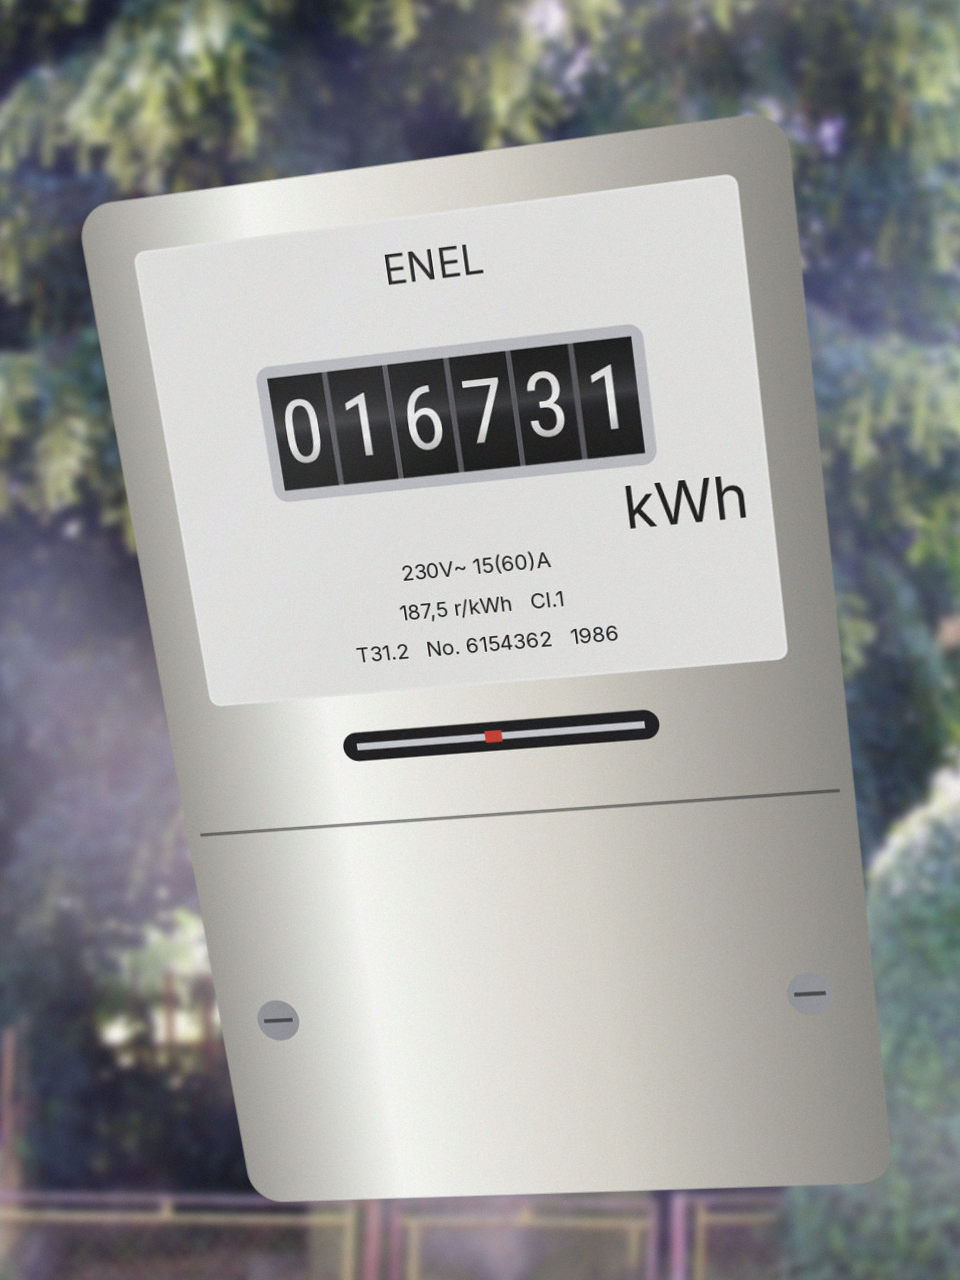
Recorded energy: 16731 kWh
